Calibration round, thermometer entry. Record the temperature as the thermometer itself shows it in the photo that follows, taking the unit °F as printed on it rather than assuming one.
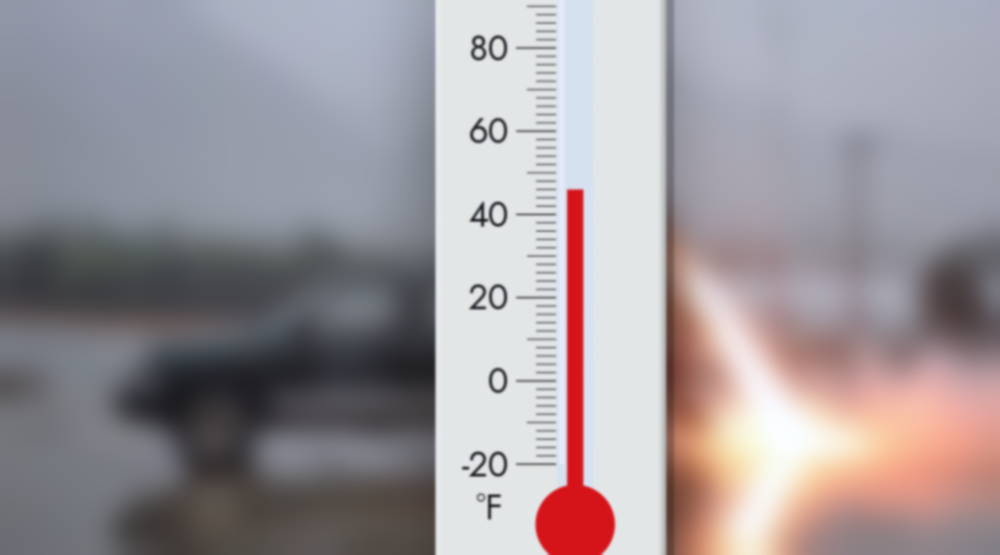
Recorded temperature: 46 °F
